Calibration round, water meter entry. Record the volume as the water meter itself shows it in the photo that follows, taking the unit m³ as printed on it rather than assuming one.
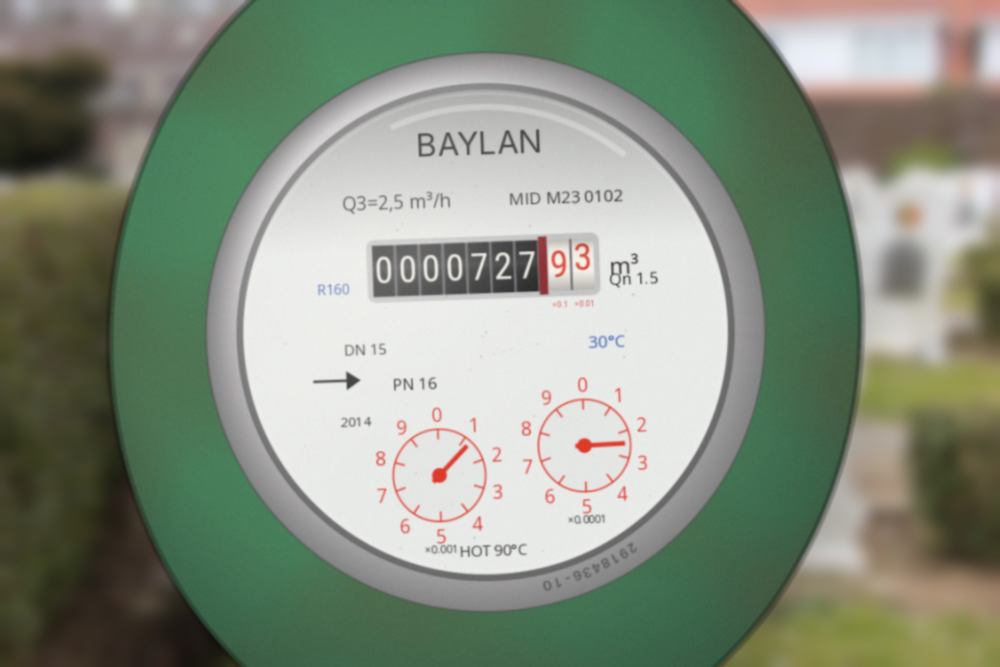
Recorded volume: 727.9312 m³
